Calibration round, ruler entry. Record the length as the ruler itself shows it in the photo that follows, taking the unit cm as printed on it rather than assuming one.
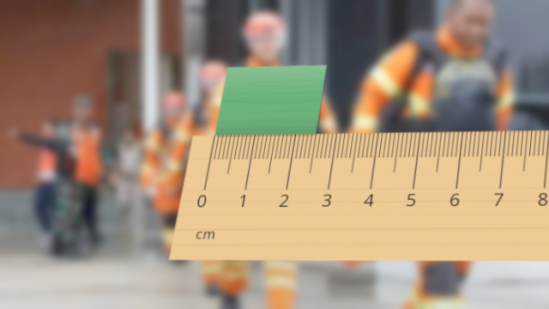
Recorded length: 2.5 cm
